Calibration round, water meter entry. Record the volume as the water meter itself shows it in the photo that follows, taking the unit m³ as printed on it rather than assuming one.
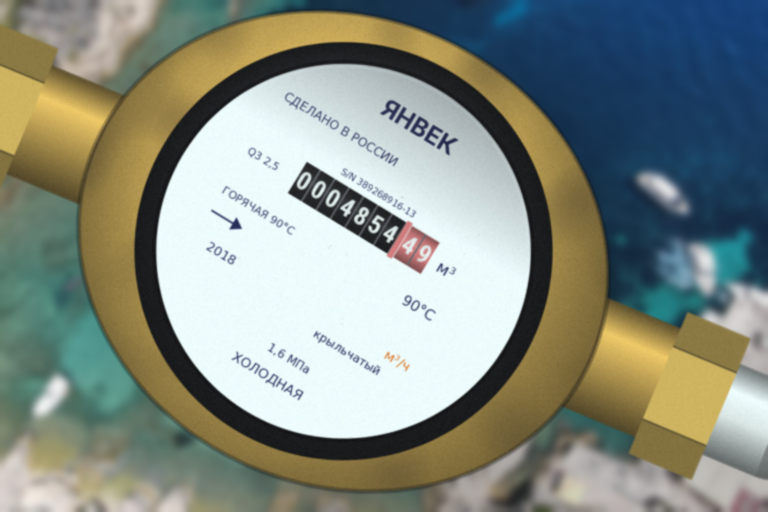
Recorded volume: 4854.49 m³
